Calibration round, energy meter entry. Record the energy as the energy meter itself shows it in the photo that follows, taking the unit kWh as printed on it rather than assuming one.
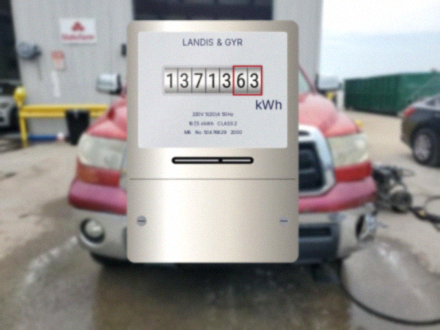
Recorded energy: 13713.63 kWh
